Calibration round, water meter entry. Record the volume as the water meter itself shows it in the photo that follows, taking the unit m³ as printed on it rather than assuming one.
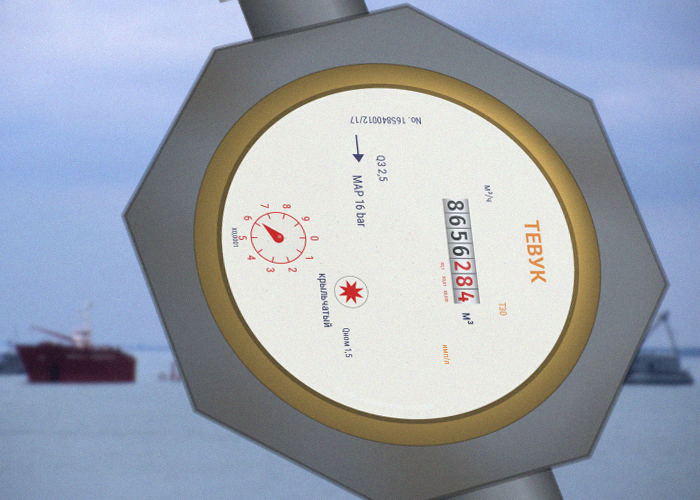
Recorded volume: 8656.2846 m³
